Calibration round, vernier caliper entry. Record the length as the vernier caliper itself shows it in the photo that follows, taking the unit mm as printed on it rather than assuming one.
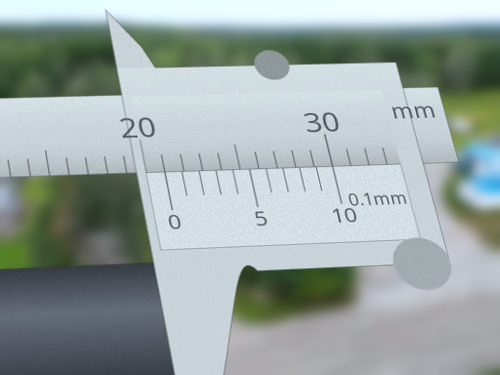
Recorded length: 21.0 mm
